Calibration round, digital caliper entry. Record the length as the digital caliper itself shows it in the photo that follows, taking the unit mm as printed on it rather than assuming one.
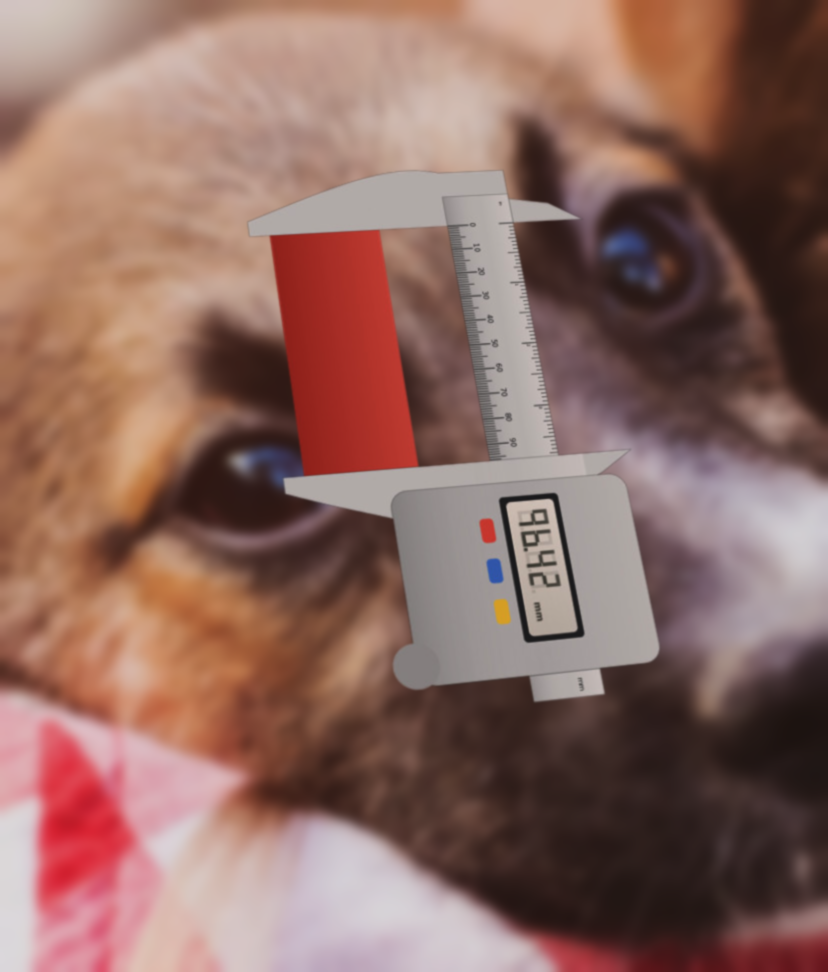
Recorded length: 96.42 mm
